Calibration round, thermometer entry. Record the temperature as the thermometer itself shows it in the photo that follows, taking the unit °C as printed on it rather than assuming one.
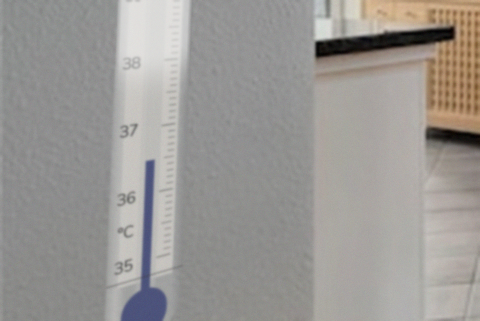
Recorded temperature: 36.5 °C
